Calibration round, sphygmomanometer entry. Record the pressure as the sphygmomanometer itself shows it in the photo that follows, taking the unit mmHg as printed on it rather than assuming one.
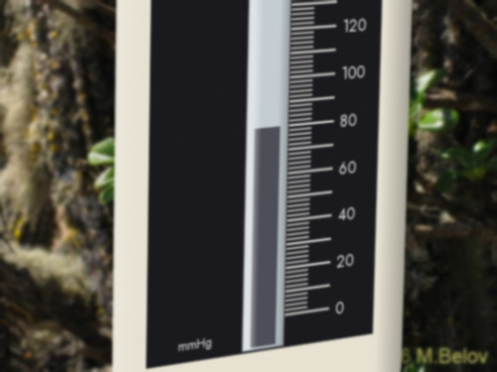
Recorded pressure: 80 mmHg
